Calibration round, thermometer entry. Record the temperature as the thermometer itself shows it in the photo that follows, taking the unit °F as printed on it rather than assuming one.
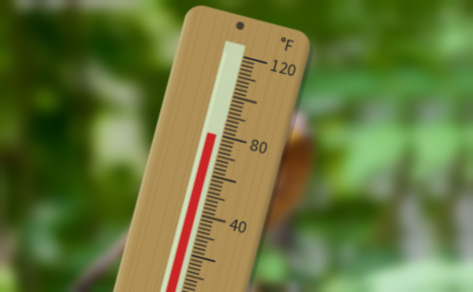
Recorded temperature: 80 °F
